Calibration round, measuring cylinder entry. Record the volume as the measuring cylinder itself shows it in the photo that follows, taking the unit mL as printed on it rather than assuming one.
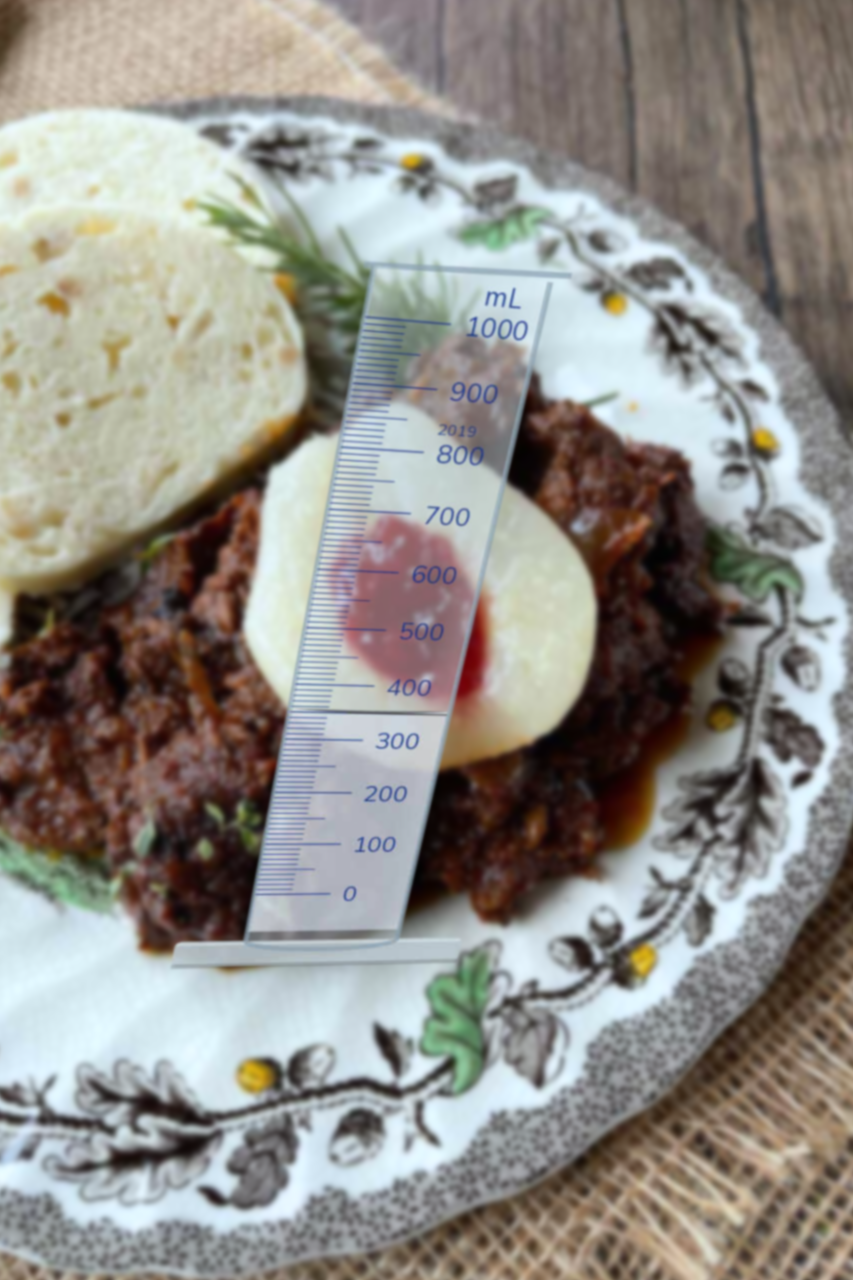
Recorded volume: 350 mL
